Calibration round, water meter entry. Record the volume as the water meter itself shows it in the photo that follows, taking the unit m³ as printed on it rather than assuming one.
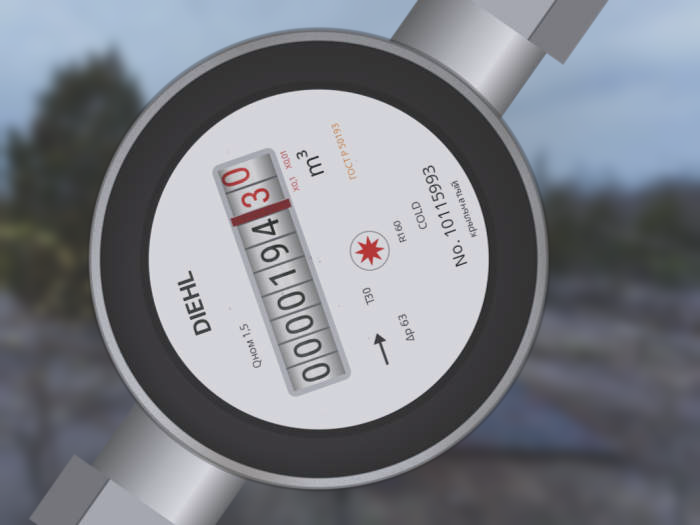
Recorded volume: 194.30 m³
